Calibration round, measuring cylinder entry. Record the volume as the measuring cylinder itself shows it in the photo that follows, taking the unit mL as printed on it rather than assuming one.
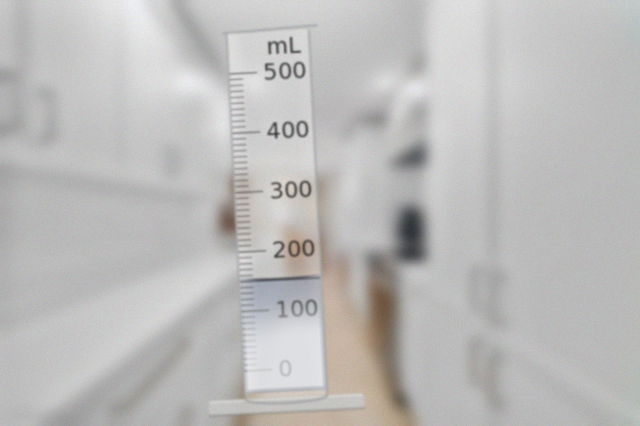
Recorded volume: 150 mL
